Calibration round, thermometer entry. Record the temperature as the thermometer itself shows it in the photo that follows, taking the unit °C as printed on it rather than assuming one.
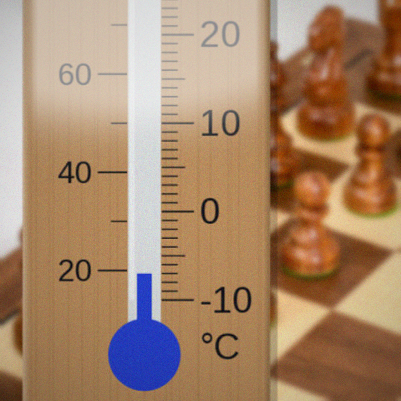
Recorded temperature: -7 °C
